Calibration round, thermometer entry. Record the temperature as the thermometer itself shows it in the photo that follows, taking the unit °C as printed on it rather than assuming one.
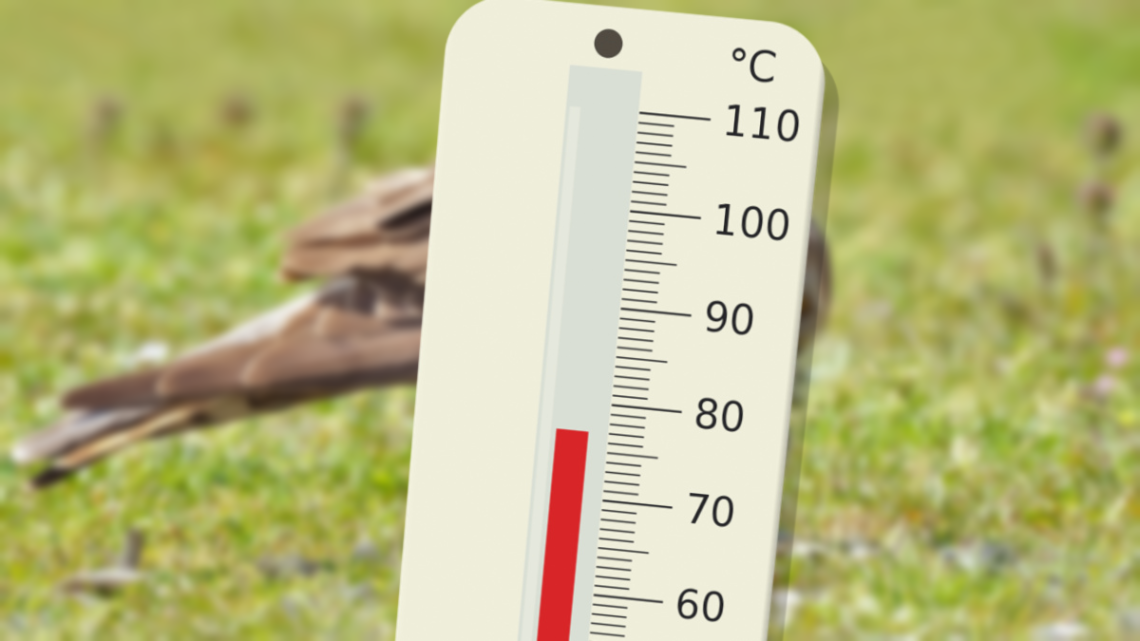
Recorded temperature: 77 °C
